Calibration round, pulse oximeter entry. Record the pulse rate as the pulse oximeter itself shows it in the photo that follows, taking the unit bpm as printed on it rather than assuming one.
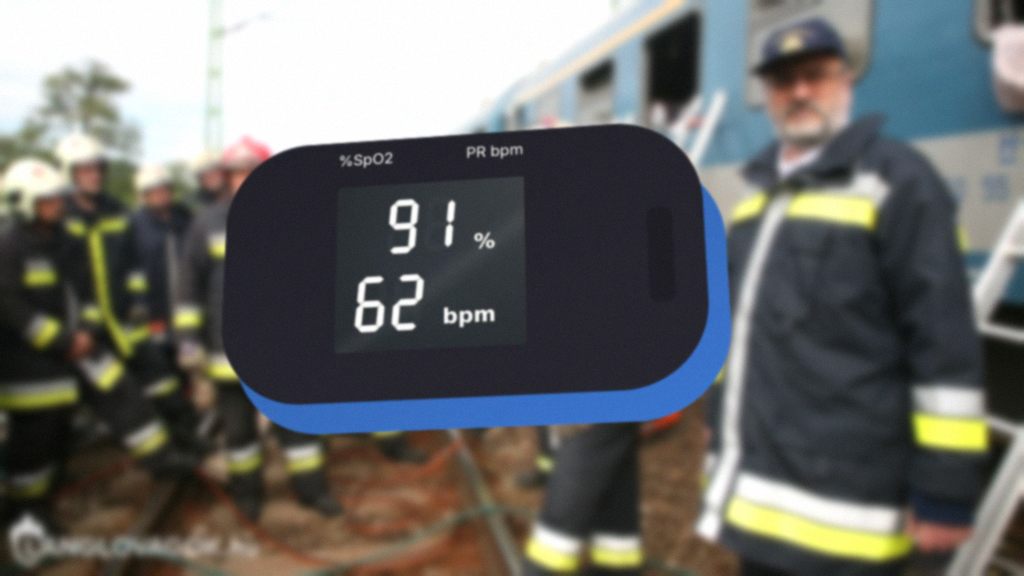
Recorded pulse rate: 62 bpm
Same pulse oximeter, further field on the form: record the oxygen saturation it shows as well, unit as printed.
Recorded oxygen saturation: 91 %
